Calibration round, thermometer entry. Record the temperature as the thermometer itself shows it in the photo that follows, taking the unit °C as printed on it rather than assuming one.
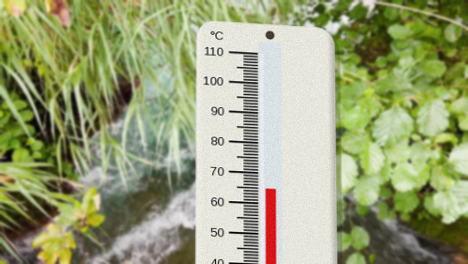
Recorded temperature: 65 °C
